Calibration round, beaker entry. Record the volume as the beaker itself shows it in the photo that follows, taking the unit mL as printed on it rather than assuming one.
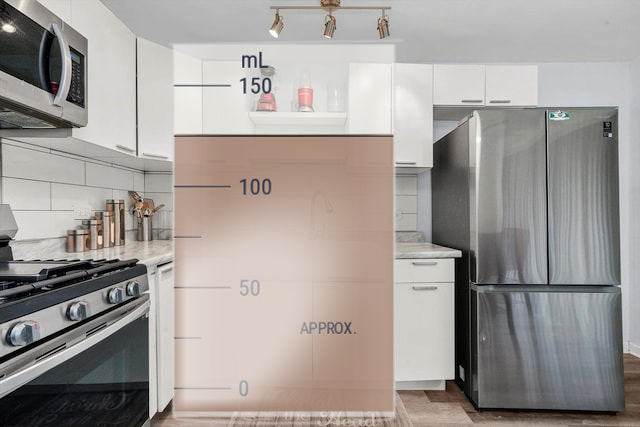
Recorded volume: 125 mL
